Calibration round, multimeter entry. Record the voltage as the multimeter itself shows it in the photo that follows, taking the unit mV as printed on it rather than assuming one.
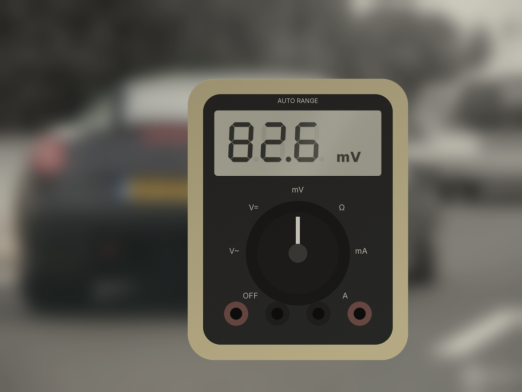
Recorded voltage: 82.6 mV
